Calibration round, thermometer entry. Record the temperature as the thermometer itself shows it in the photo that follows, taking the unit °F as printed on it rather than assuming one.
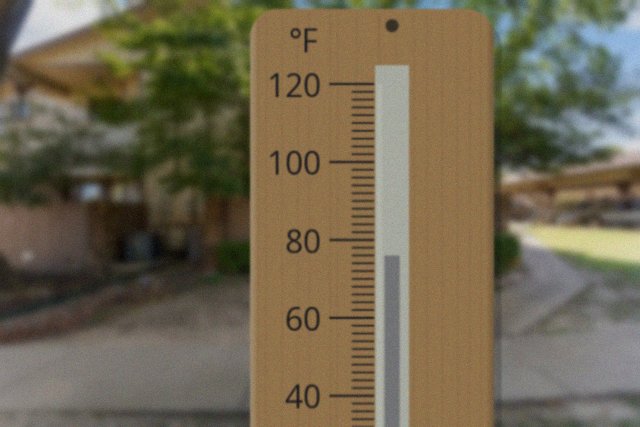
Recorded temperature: 76 °F
